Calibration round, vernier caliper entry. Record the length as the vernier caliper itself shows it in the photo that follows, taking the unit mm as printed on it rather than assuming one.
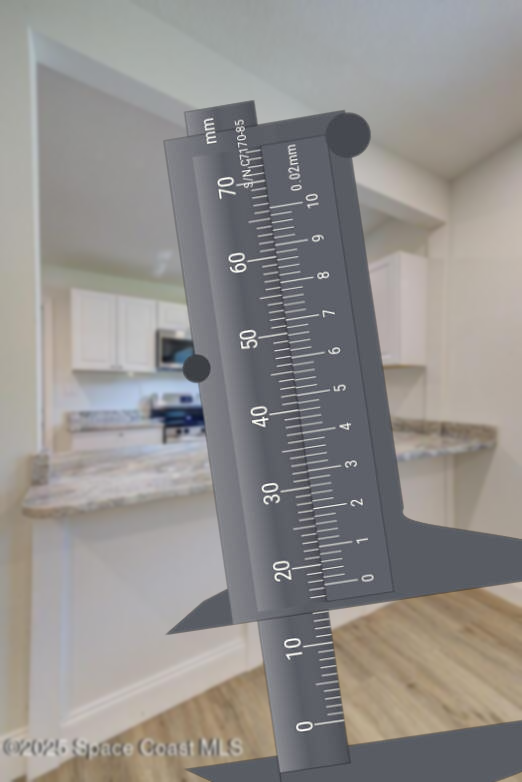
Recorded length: 17.4 mm
